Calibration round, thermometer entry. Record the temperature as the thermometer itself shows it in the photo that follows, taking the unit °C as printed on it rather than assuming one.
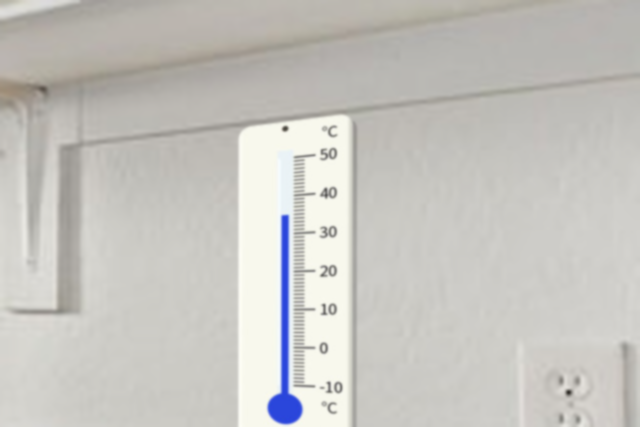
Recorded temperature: 35 °C
